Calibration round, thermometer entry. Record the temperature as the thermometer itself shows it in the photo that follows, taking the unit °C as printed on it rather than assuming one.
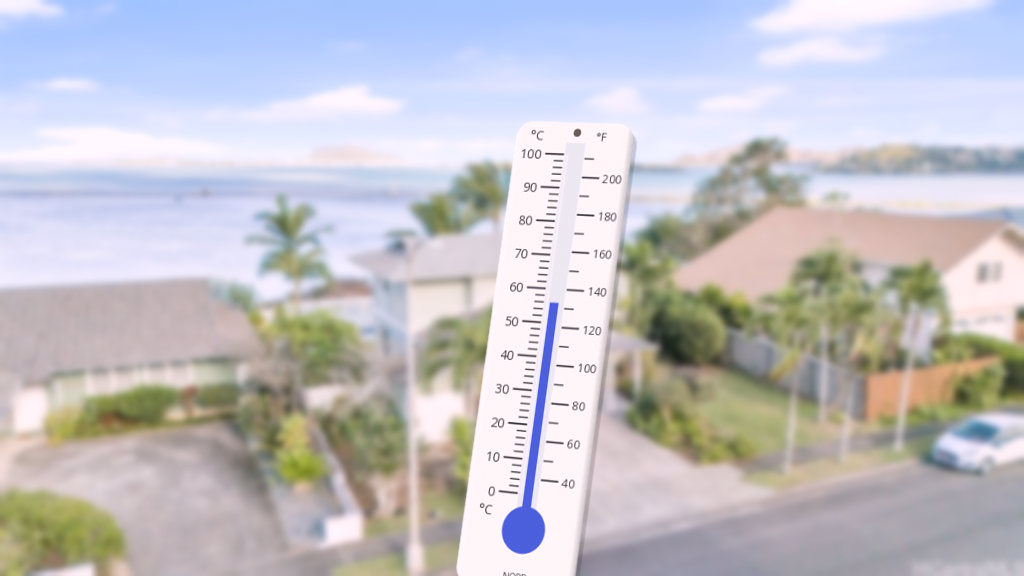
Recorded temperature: 56 °C
